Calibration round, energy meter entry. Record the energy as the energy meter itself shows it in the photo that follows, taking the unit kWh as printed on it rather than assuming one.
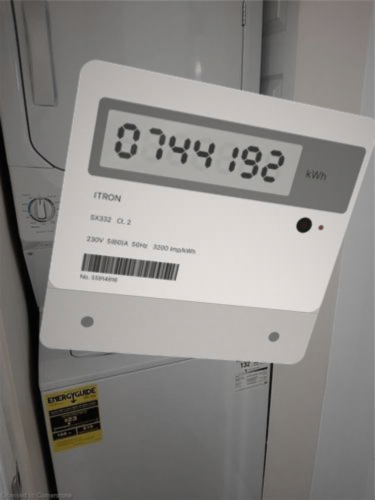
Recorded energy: 744192 kWh
